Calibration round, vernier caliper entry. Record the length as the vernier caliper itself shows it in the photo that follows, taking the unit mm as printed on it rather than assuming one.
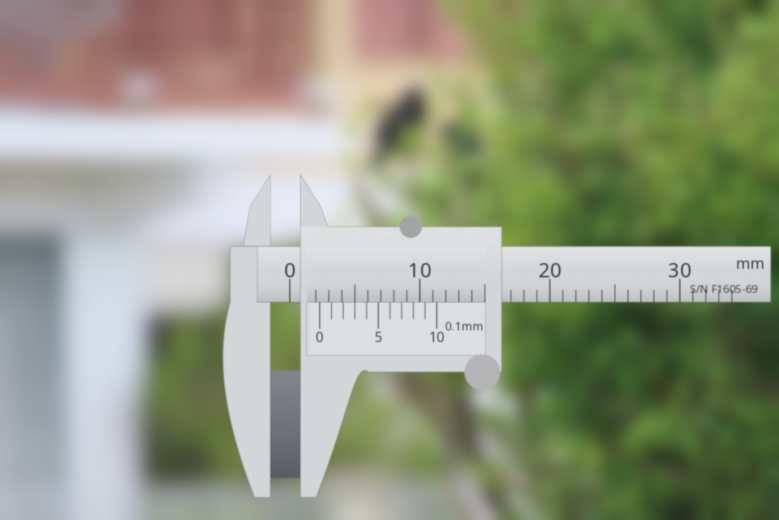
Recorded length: 2.3 mm
